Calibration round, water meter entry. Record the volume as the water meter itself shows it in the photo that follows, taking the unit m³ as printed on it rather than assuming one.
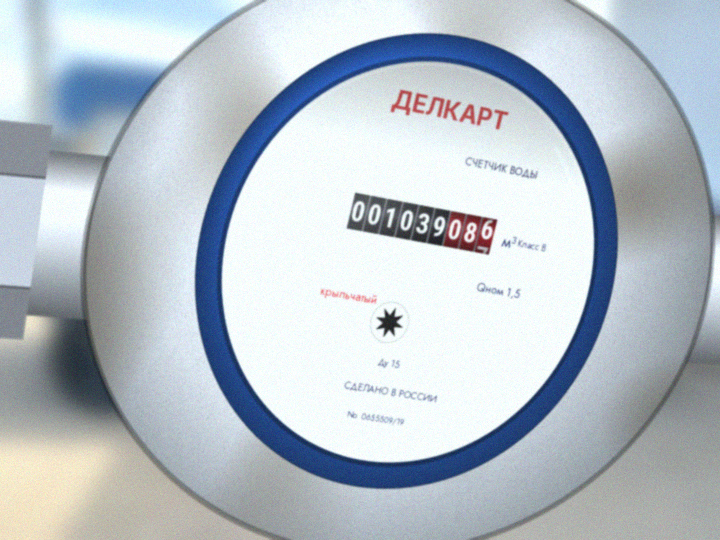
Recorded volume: 1039.086 m³
